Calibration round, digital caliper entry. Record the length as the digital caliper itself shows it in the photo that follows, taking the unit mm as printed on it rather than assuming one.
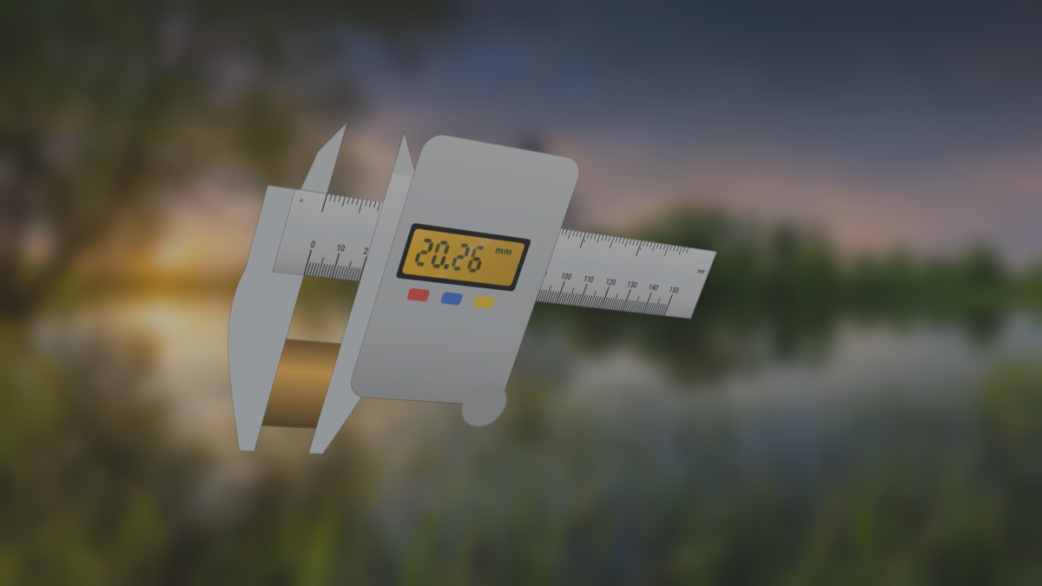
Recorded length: 20.26 mm
